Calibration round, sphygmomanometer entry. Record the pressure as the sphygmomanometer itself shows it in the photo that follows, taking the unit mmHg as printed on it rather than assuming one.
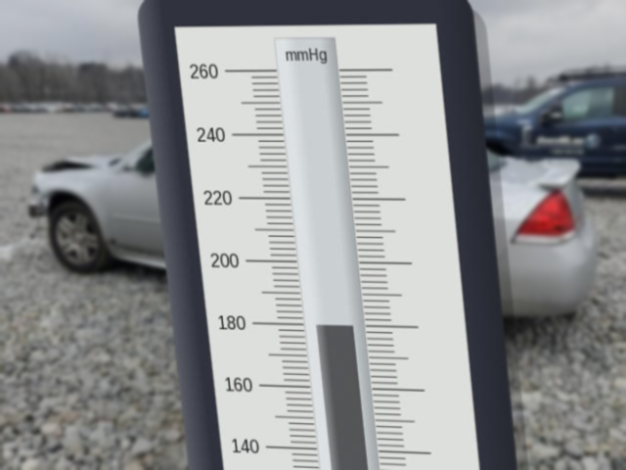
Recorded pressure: 180 mmHg
